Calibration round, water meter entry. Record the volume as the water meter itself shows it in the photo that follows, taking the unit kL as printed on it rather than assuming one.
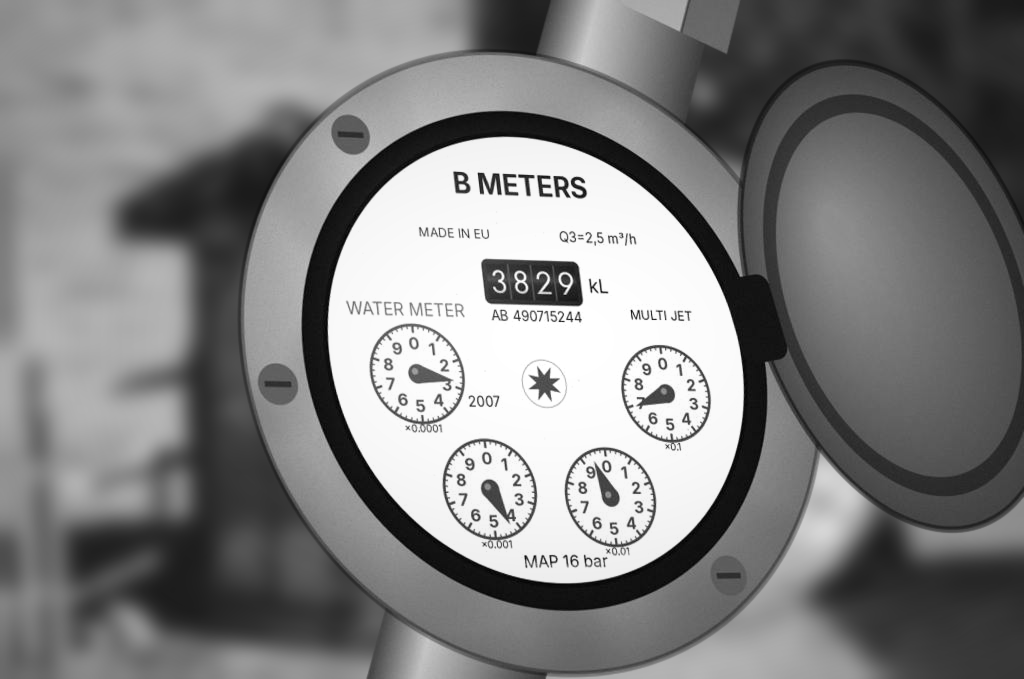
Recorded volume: 3829.6942 kL
